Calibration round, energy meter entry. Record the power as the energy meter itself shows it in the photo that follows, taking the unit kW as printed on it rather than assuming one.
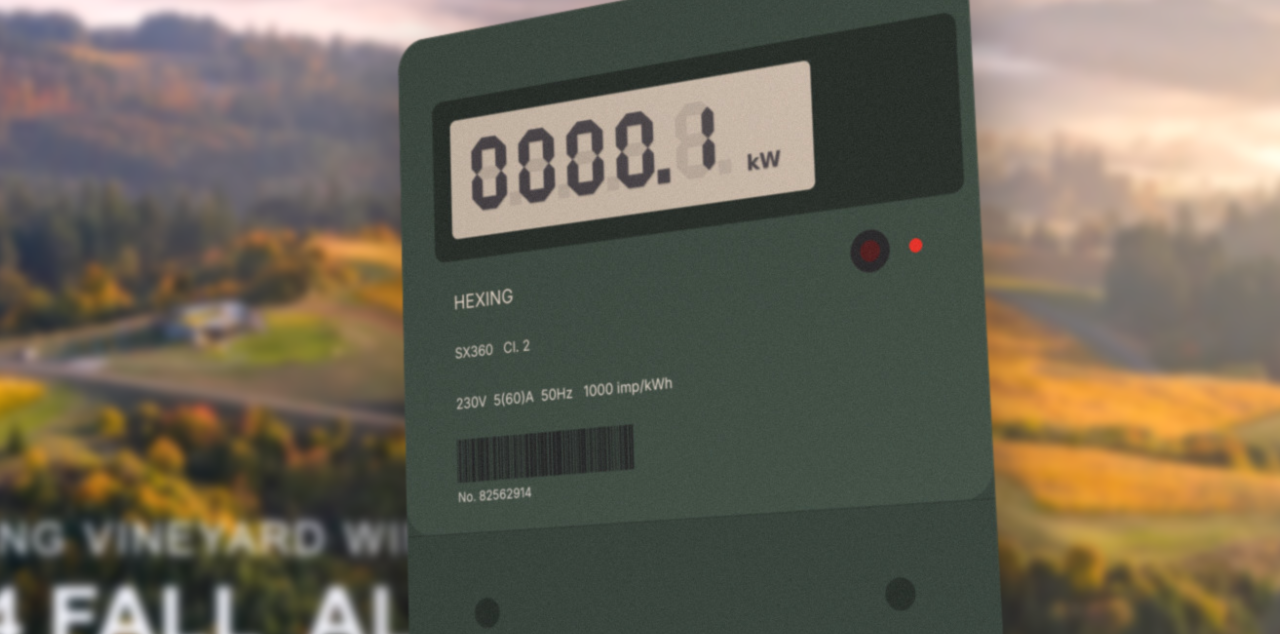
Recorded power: 0.1 kW
